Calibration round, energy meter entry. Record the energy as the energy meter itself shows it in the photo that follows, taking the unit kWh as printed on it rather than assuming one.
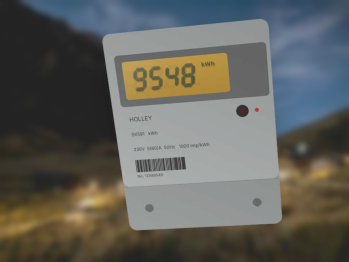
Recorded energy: 9548 kWh
